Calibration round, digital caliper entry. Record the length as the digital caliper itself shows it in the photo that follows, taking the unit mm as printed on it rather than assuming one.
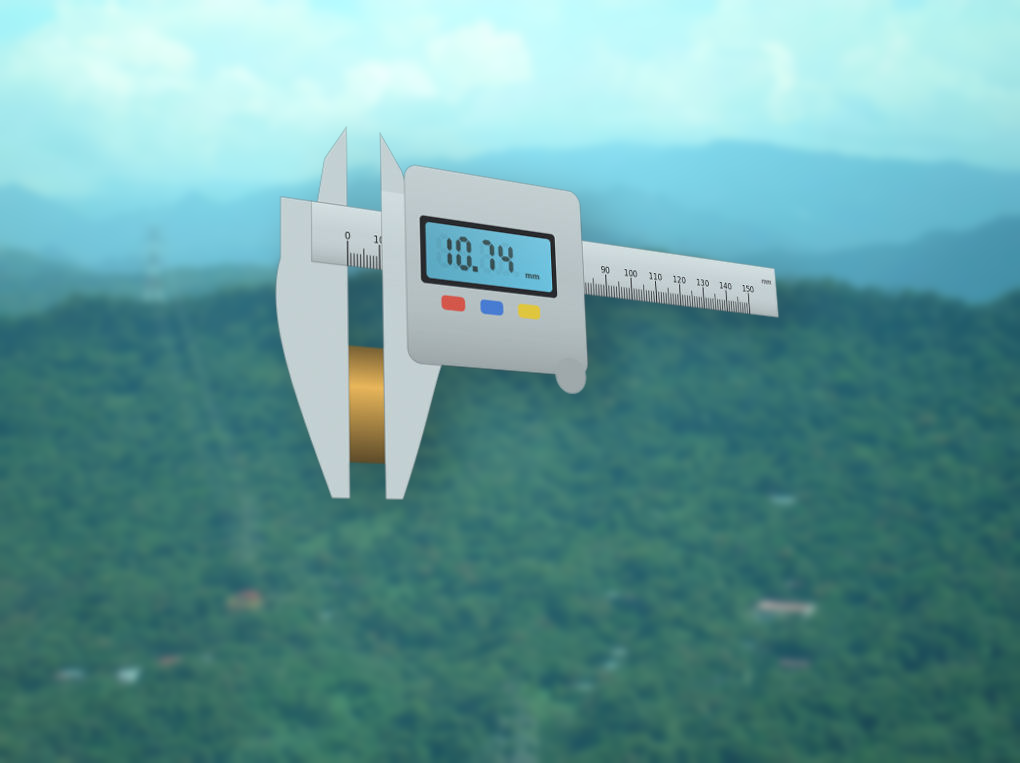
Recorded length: 10.74 mm
